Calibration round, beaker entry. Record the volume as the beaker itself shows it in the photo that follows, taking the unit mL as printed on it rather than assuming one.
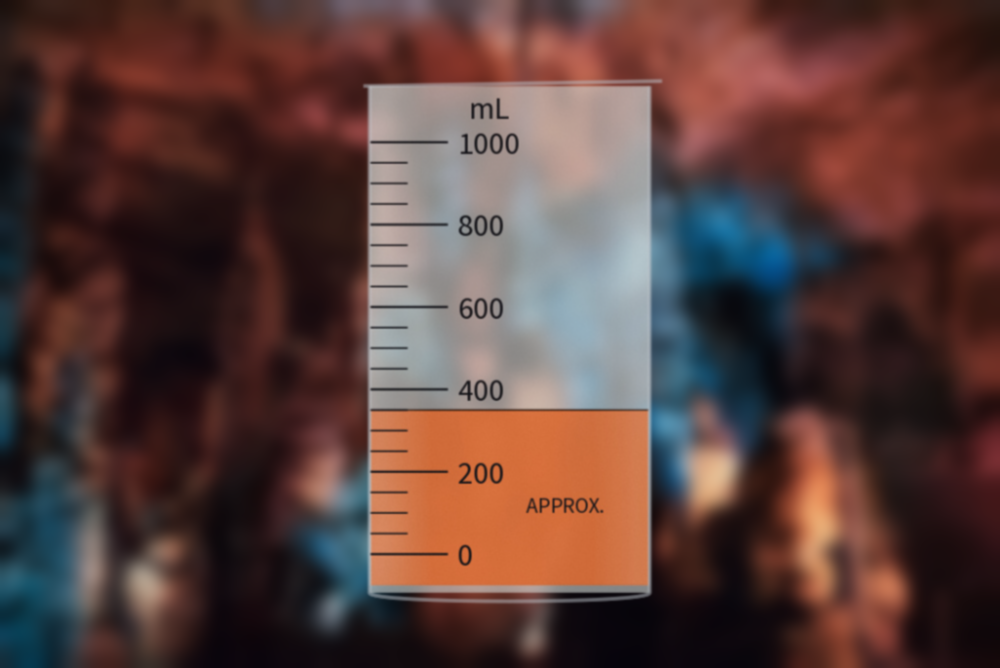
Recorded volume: 350 mL
